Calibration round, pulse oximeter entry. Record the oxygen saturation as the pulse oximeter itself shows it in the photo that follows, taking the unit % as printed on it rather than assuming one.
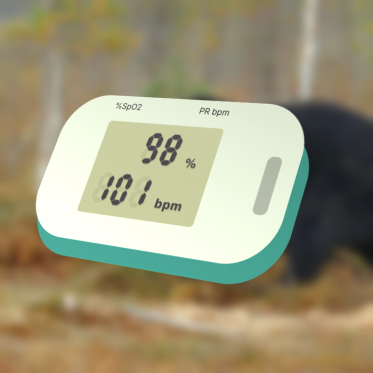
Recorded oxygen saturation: 98 %
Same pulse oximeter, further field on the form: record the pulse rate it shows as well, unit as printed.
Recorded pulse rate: 101 bpm
